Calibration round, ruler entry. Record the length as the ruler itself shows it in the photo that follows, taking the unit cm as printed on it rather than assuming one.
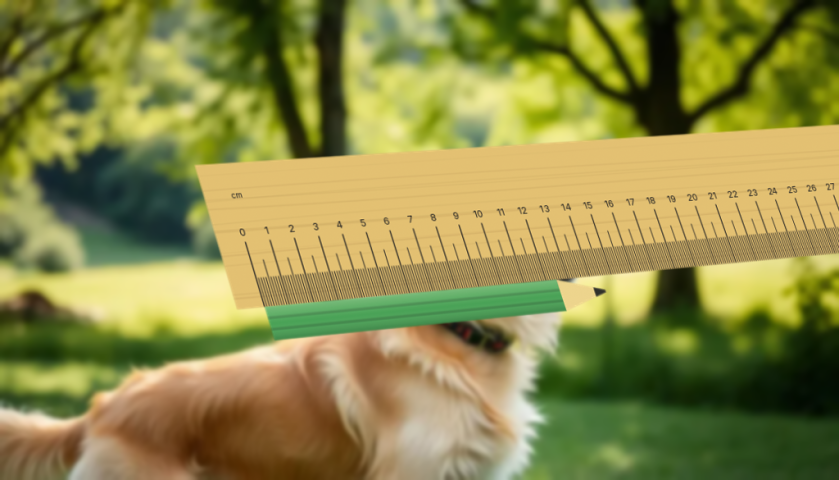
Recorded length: 14.5 cm
